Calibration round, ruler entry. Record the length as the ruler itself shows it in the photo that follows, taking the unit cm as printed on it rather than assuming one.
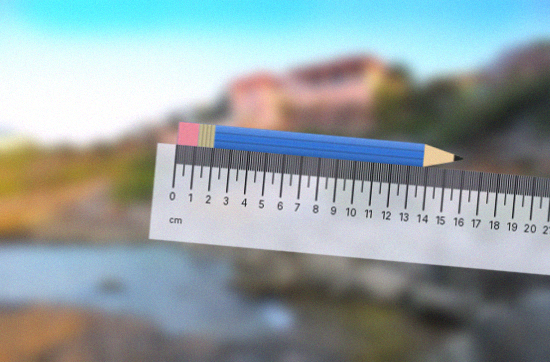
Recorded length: 16 cm
